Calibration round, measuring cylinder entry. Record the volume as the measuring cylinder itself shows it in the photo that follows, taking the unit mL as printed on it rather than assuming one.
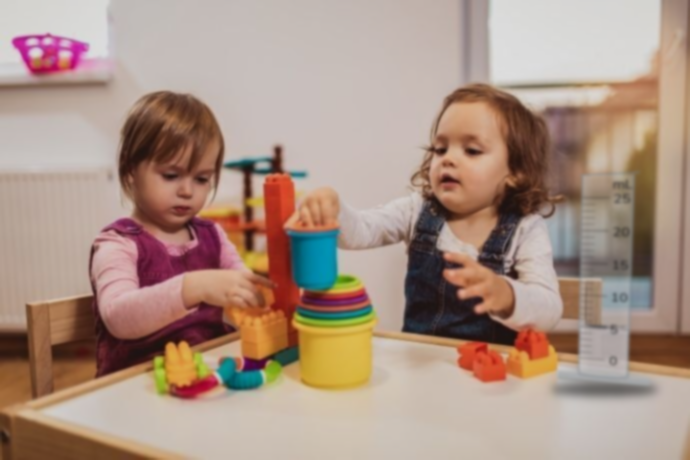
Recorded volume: 5 mL
